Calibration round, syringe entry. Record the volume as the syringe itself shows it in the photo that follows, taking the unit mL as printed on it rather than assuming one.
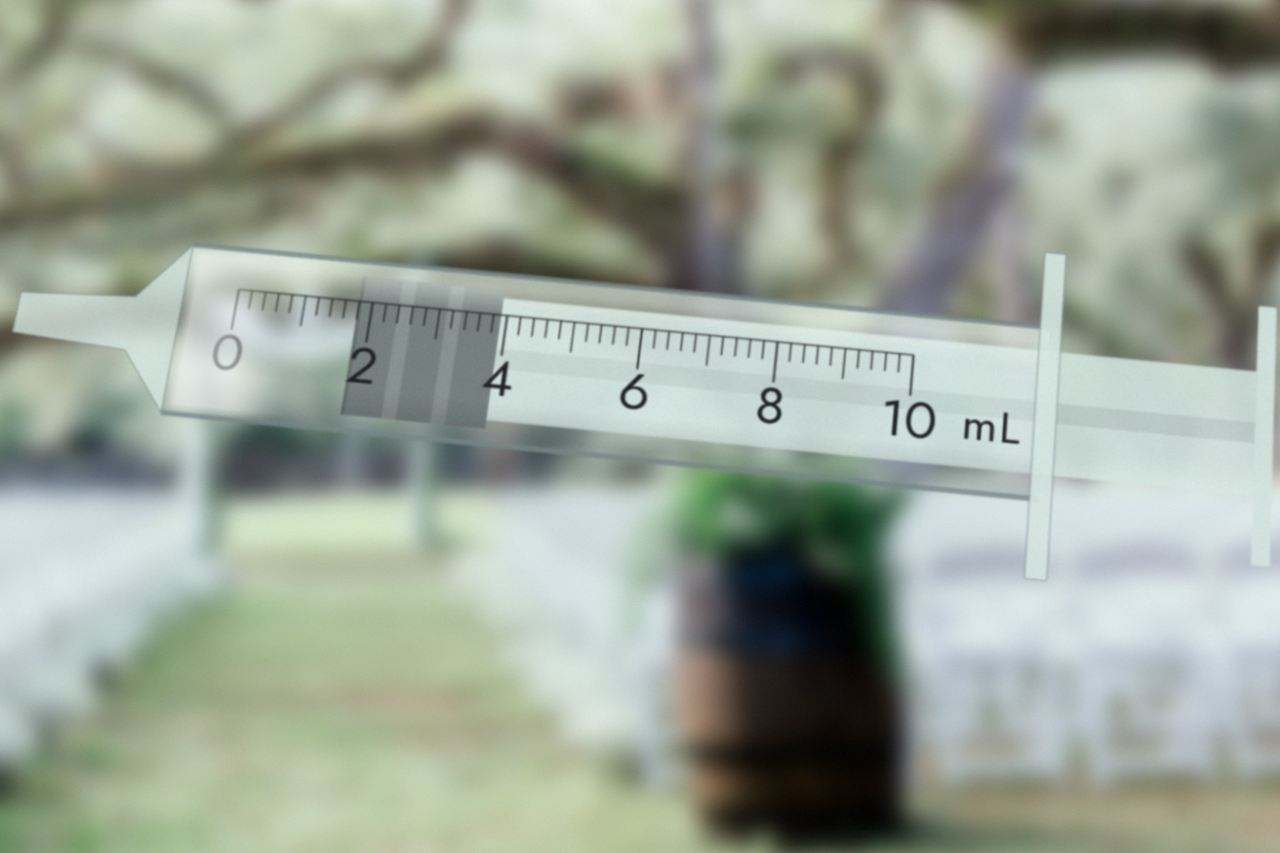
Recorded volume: 1.8 mL
